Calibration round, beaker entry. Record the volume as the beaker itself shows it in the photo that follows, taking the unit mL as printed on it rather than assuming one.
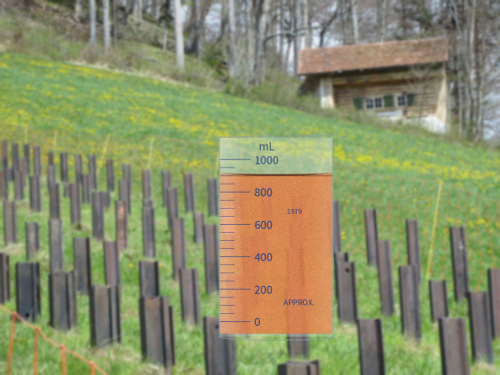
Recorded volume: 900 mL
